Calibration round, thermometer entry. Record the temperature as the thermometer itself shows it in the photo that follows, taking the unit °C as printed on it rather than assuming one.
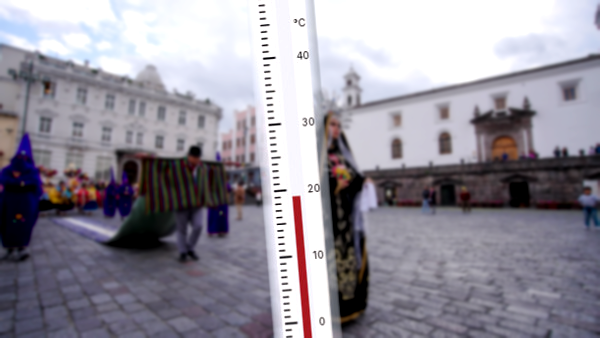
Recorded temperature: 19 °C
